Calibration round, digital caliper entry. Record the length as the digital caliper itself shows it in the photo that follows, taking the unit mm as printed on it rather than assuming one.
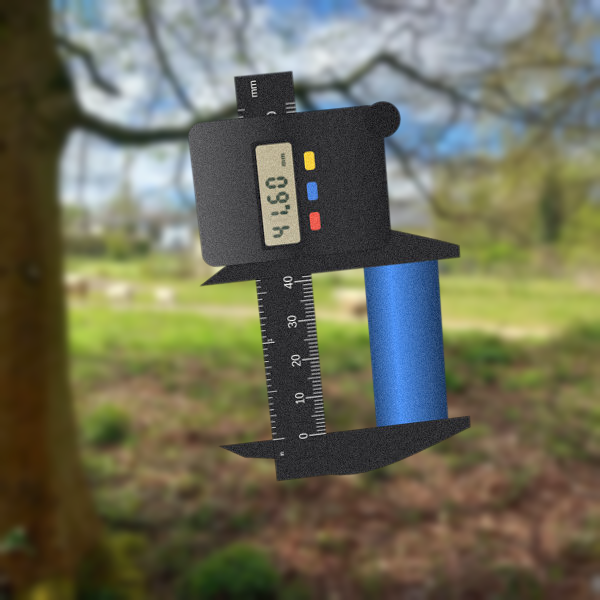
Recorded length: 41.60 mm
